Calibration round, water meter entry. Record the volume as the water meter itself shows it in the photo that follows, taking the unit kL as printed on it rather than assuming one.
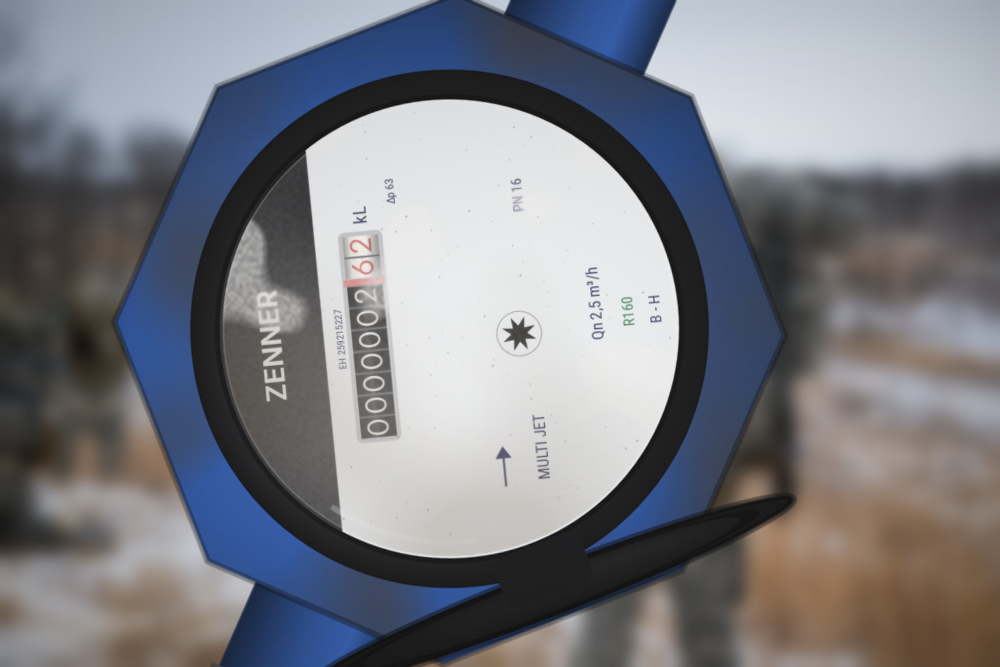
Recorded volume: 2.62 kL
